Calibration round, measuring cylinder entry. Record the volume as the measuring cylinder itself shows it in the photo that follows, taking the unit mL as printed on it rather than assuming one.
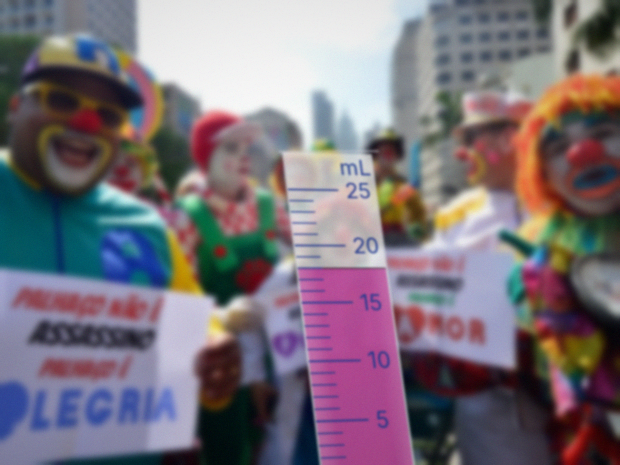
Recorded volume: 18 mL
